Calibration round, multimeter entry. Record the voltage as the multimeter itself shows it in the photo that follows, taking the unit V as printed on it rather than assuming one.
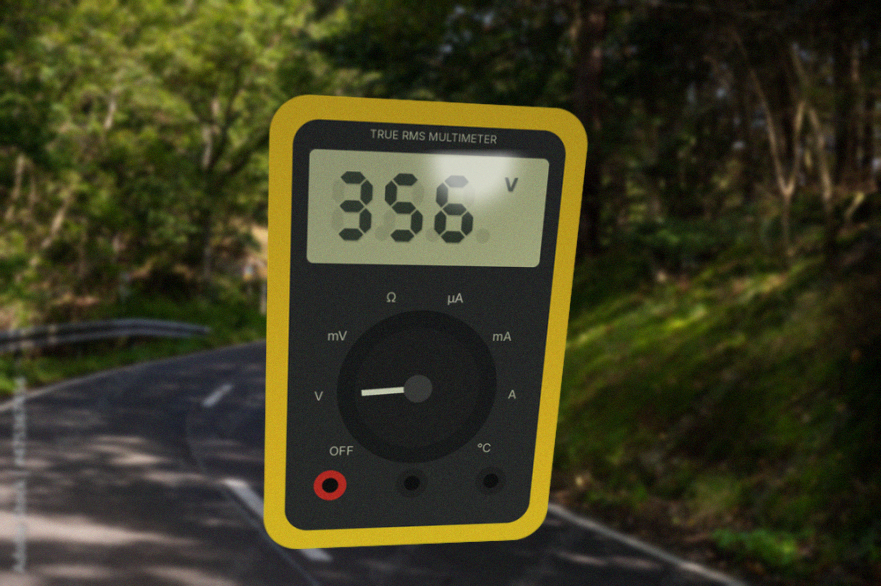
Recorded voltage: 356 V
